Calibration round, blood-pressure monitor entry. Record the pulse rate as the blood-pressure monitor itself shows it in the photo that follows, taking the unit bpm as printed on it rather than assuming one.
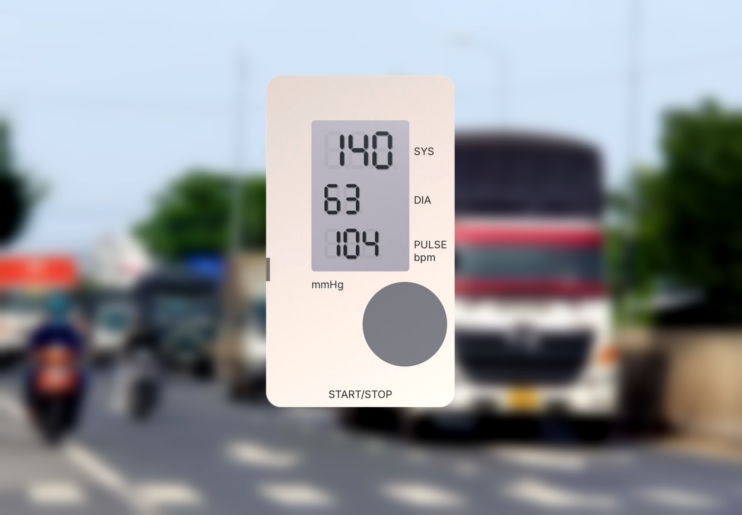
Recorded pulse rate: 104 bpm
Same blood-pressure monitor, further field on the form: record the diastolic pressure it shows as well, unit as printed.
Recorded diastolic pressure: 63 mmHg
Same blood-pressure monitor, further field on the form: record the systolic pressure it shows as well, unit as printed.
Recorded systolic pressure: 140 mmHg
